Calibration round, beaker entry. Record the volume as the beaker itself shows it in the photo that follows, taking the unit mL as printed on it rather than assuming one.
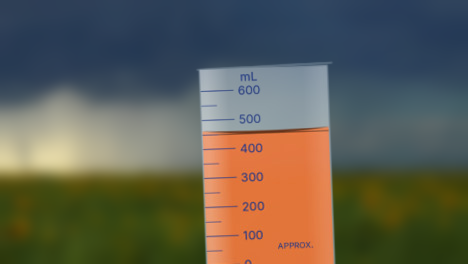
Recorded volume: 450 mL
